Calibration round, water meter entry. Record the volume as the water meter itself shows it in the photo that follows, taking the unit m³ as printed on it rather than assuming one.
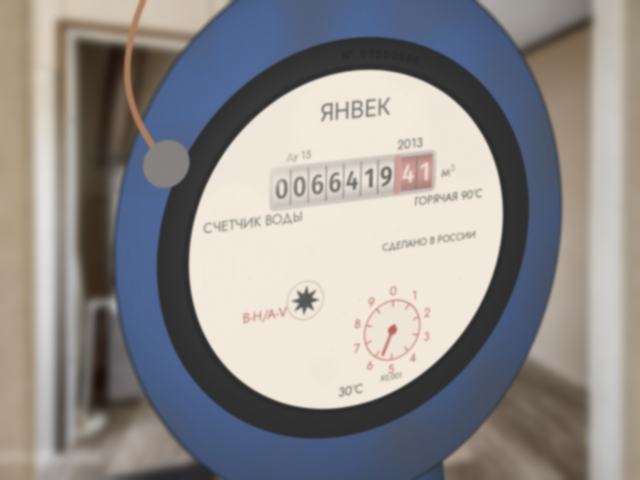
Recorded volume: 66419.415 m³
